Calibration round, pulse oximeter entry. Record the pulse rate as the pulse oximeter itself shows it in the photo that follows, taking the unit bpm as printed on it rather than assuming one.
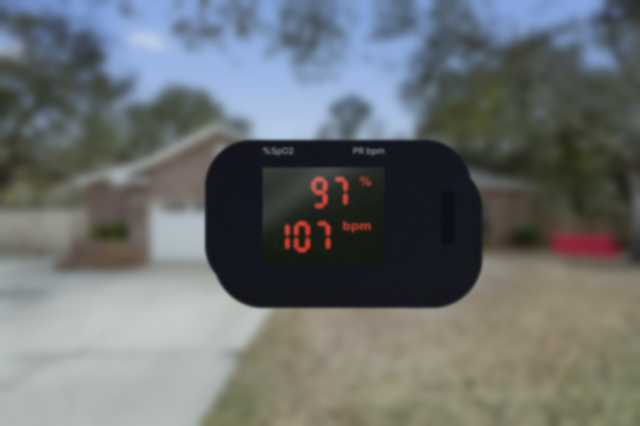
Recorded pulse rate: 107 bpm
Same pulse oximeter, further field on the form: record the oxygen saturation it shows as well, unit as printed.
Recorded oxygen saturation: 97 %
